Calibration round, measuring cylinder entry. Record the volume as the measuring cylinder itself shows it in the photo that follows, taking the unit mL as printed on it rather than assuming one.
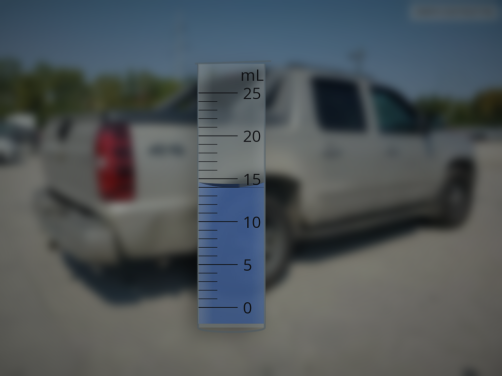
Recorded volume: 14 mL
